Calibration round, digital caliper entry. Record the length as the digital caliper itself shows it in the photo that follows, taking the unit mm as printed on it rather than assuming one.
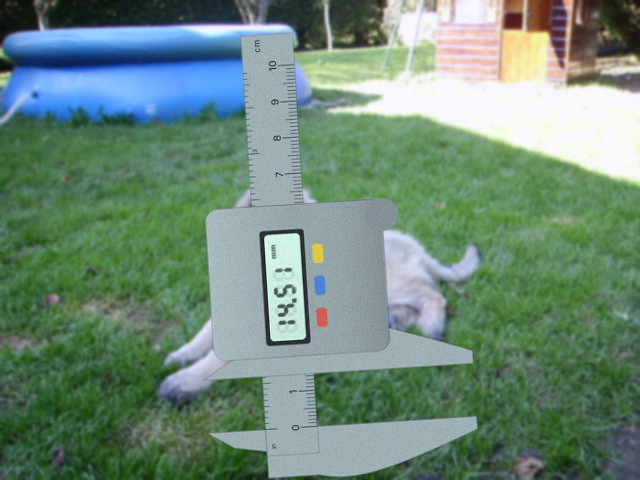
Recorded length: 14.51 mm
